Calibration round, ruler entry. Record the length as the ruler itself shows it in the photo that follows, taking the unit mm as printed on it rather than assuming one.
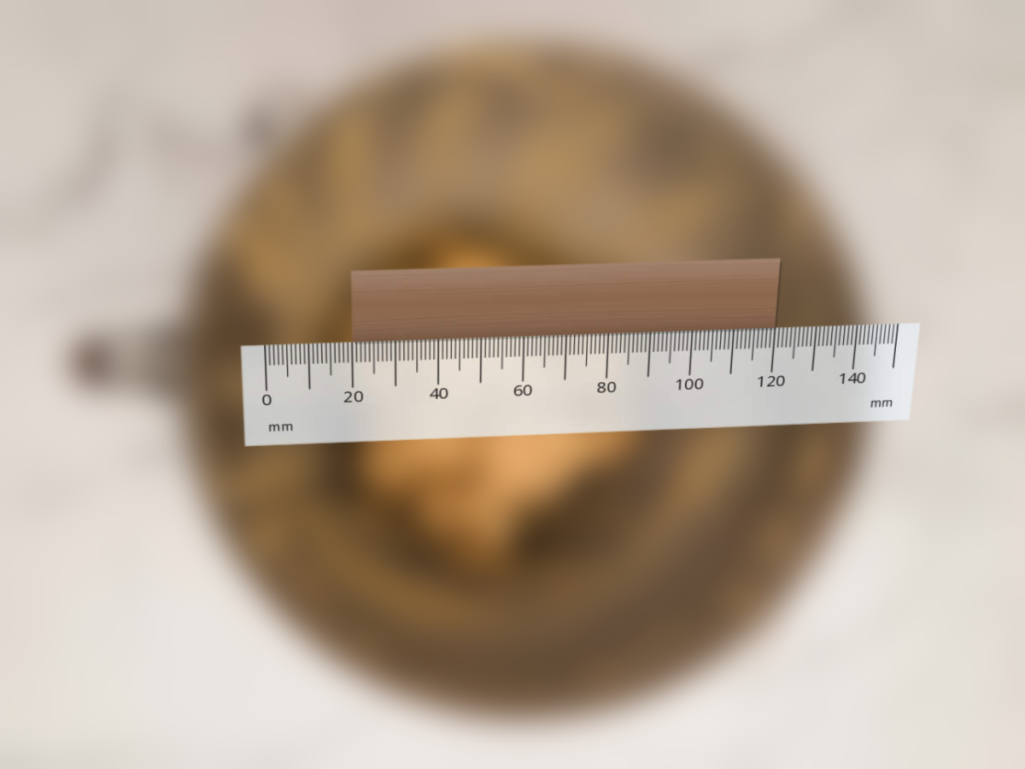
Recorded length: 100 mm
